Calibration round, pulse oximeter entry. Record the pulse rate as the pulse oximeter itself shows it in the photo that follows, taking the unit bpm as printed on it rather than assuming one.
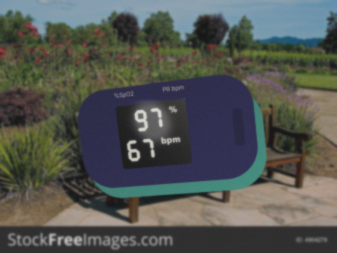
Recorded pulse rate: 67 bpm
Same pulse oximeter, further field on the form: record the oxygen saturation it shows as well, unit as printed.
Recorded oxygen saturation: 97 %
